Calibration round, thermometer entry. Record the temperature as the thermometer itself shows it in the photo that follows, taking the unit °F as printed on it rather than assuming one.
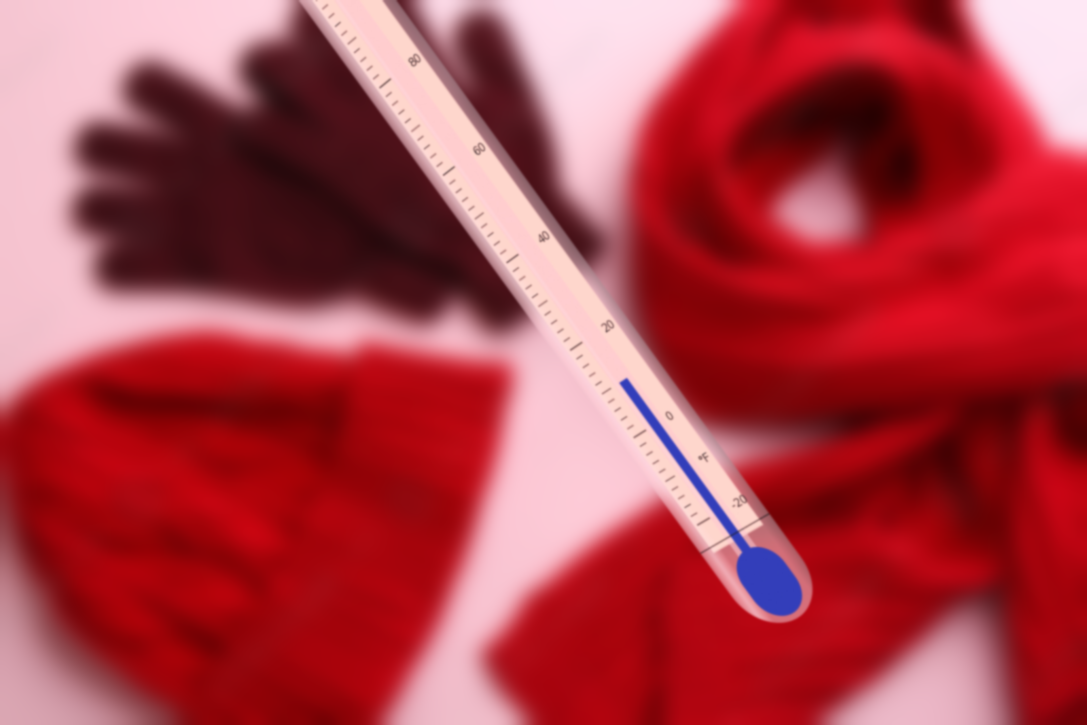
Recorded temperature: 10 °F
